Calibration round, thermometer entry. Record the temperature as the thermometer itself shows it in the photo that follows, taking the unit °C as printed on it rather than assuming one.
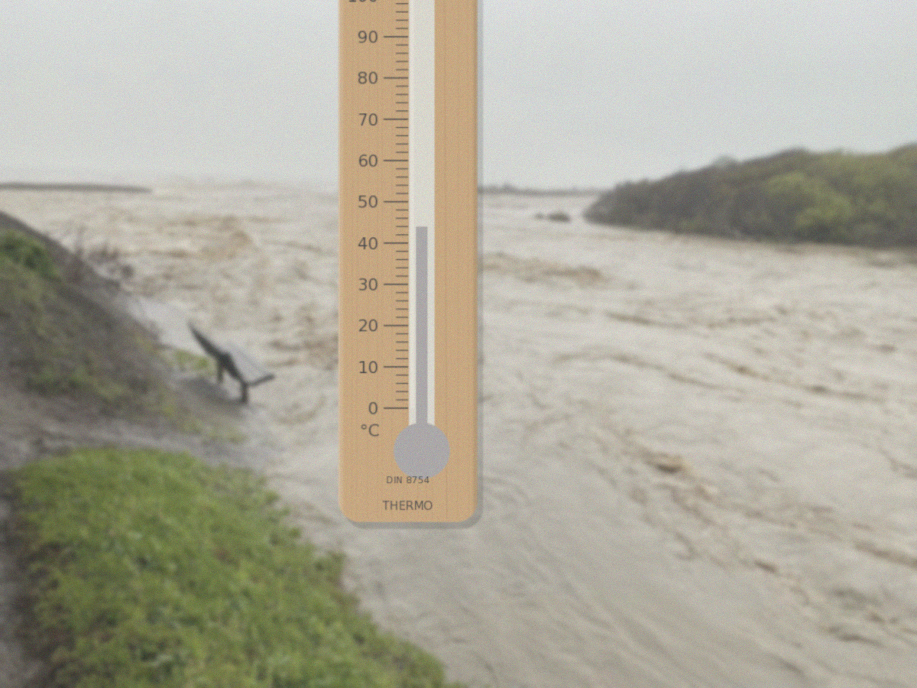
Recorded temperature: 44 °C
